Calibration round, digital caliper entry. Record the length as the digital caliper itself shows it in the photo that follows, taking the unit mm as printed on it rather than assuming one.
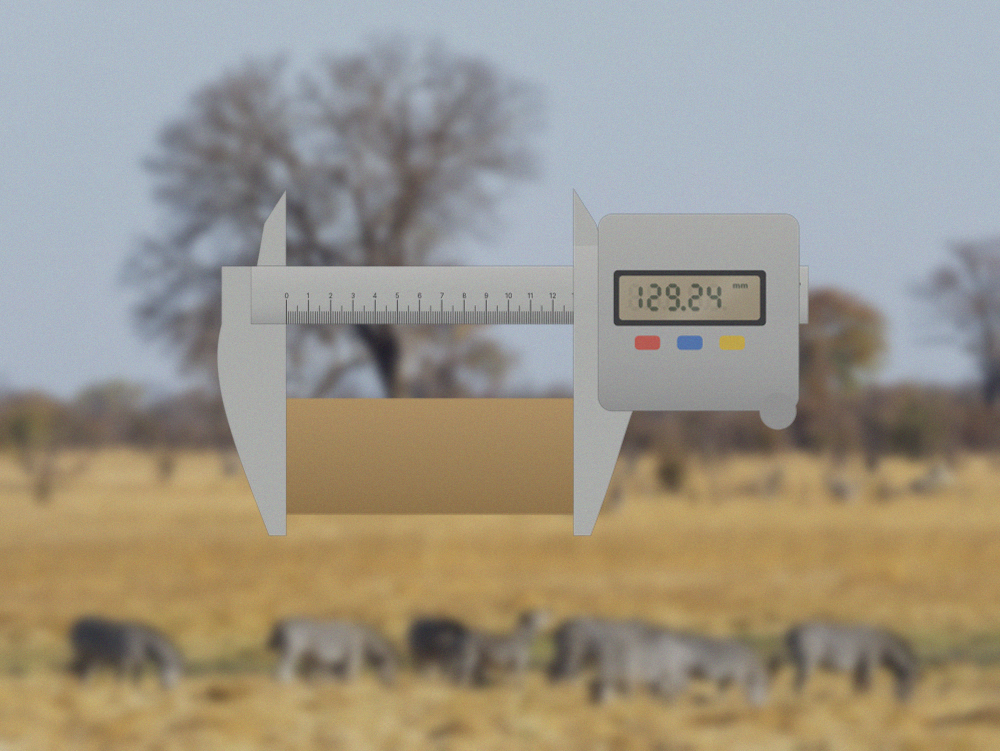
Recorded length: 129.24 mm
